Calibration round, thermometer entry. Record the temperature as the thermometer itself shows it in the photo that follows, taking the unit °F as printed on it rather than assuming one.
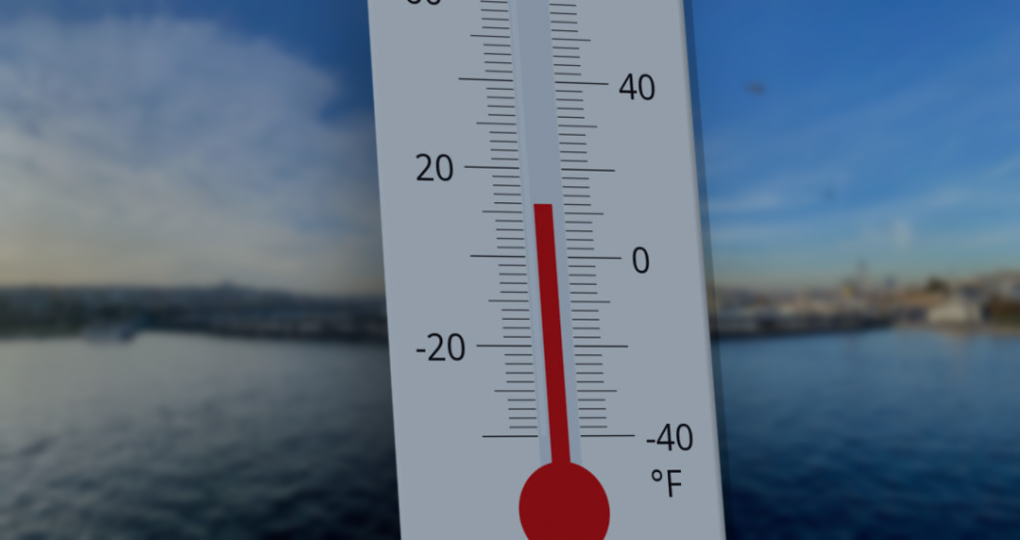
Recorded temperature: 12 °F
